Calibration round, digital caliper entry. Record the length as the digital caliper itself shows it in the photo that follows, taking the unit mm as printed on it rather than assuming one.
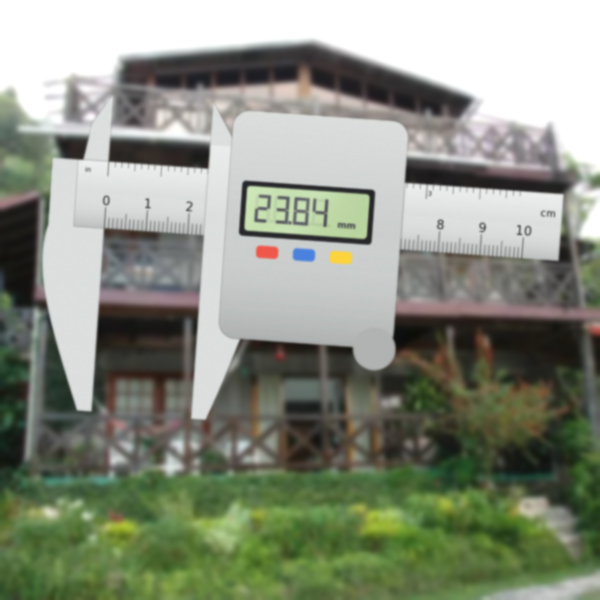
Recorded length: 23.84 mm
